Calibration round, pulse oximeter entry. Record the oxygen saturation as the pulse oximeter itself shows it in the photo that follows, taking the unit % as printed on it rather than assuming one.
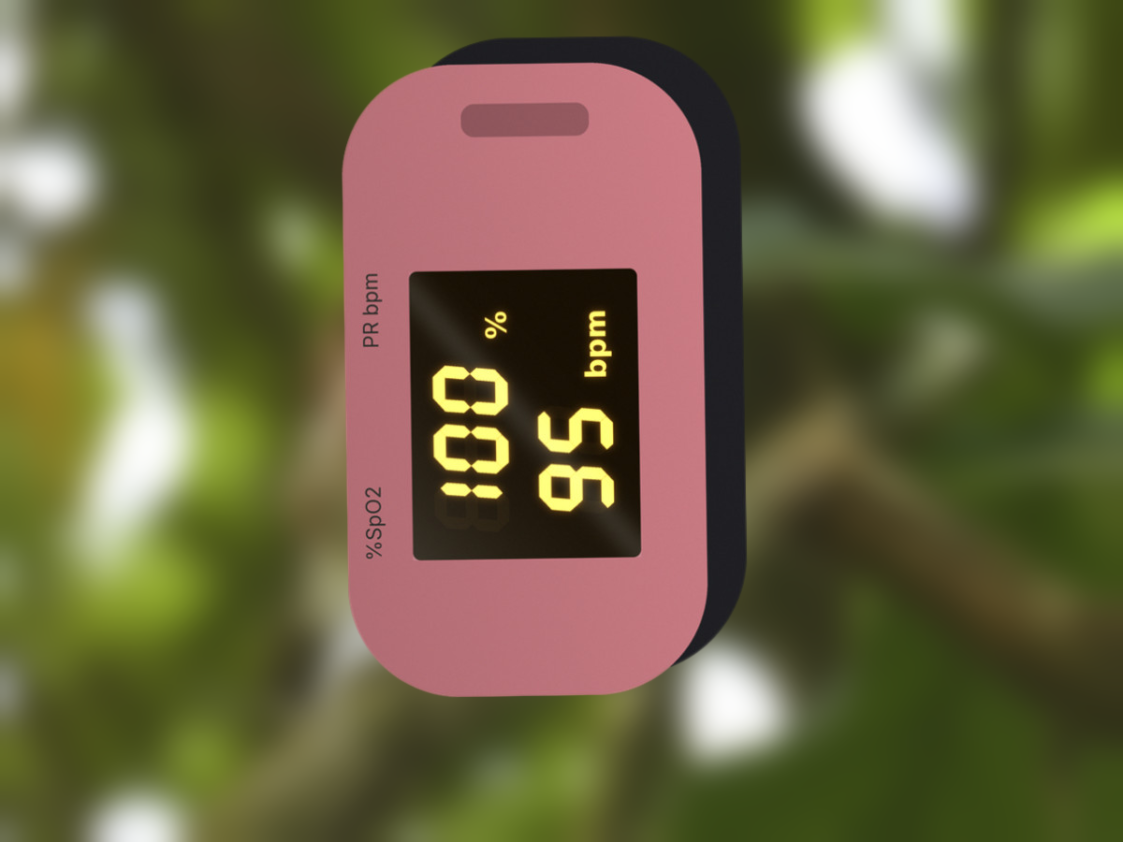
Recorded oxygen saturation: 100 %
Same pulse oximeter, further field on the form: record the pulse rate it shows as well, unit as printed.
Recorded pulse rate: 95 bpm
